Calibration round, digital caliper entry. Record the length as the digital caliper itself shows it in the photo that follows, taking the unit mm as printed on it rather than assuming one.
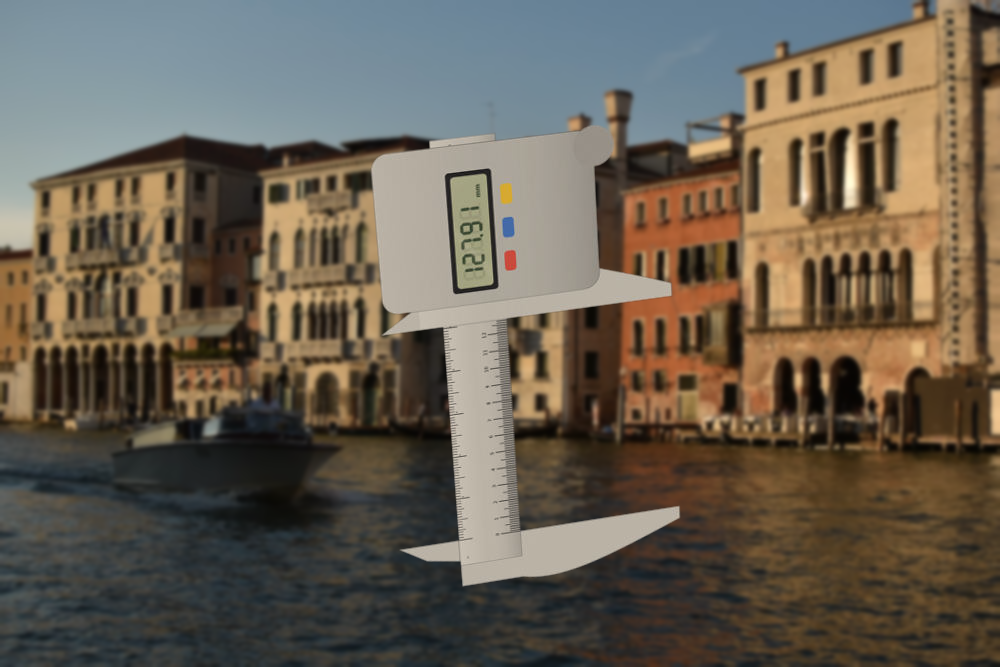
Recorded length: 127.91 mm
